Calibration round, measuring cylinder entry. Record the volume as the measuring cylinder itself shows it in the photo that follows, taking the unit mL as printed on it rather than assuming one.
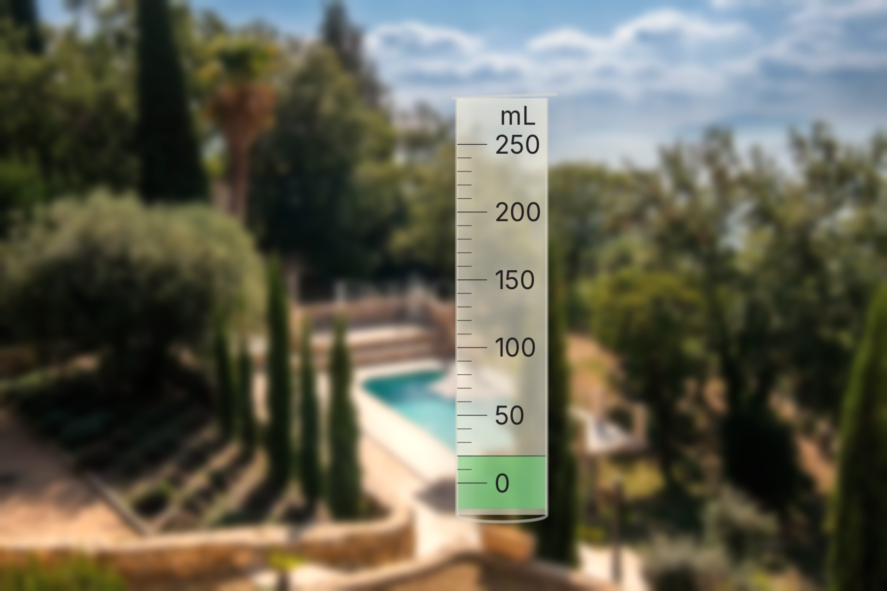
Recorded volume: 20 mL
